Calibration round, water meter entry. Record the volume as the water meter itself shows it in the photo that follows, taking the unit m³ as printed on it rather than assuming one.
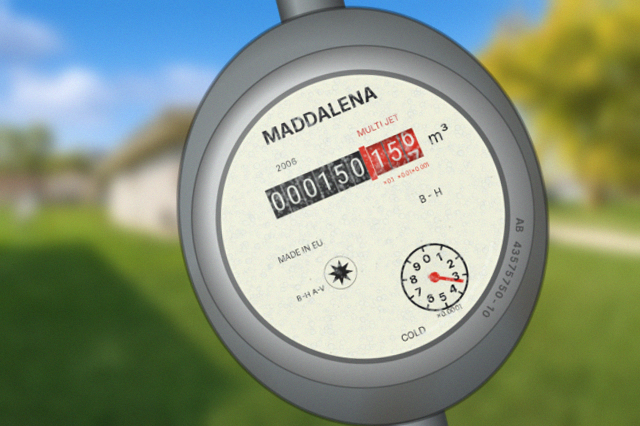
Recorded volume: 150.1563 m³
